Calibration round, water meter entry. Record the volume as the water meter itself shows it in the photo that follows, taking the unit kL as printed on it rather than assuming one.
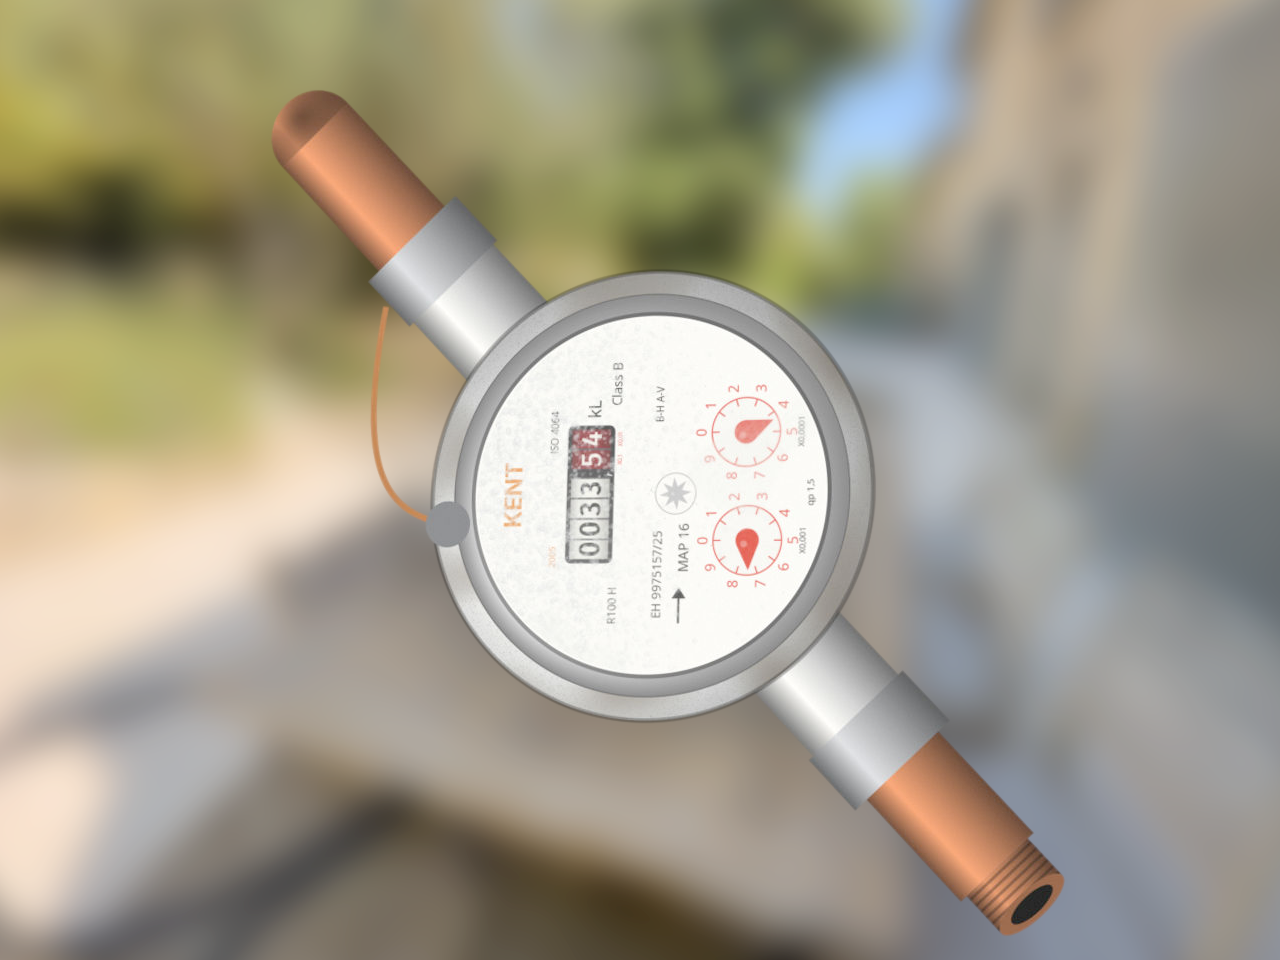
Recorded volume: 33.5474 kL
